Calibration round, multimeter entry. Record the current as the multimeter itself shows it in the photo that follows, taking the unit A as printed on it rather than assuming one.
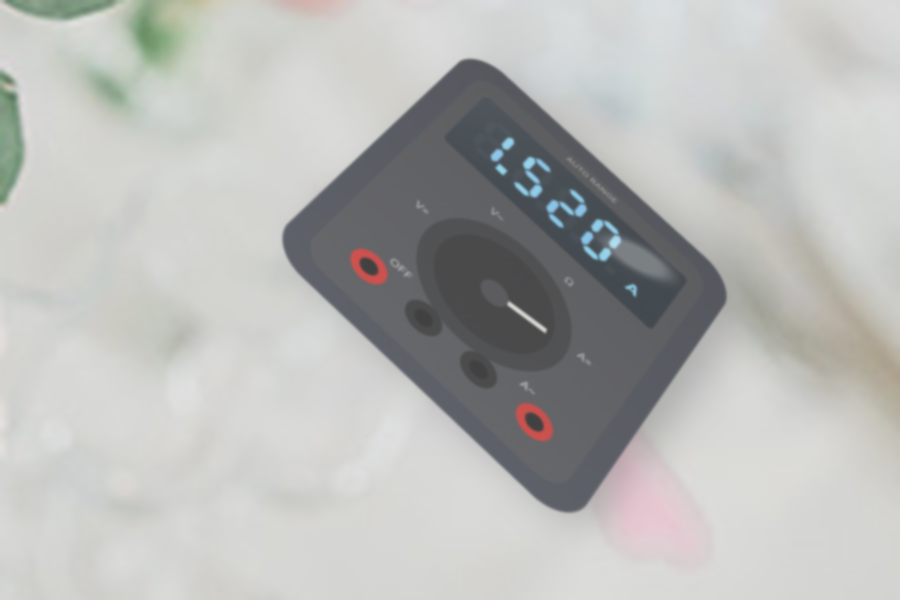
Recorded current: 1.520 A
